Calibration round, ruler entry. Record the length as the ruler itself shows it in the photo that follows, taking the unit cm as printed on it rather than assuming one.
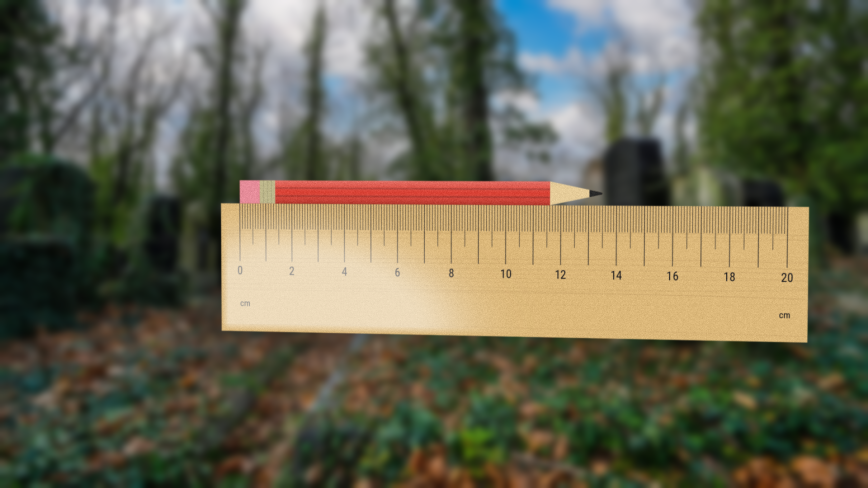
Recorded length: 13.5 cm
